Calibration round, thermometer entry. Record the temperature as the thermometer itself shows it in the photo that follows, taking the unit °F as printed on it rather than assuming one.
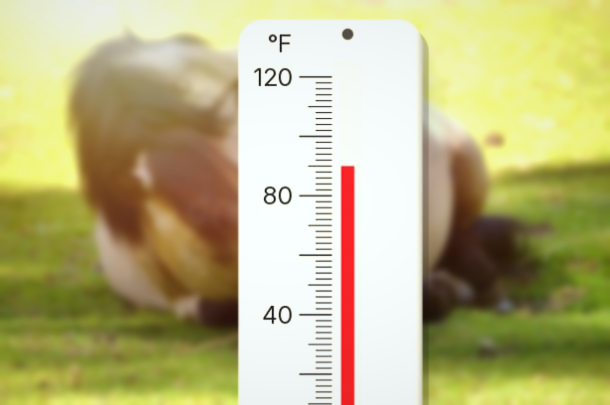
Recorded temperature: 90 °F
